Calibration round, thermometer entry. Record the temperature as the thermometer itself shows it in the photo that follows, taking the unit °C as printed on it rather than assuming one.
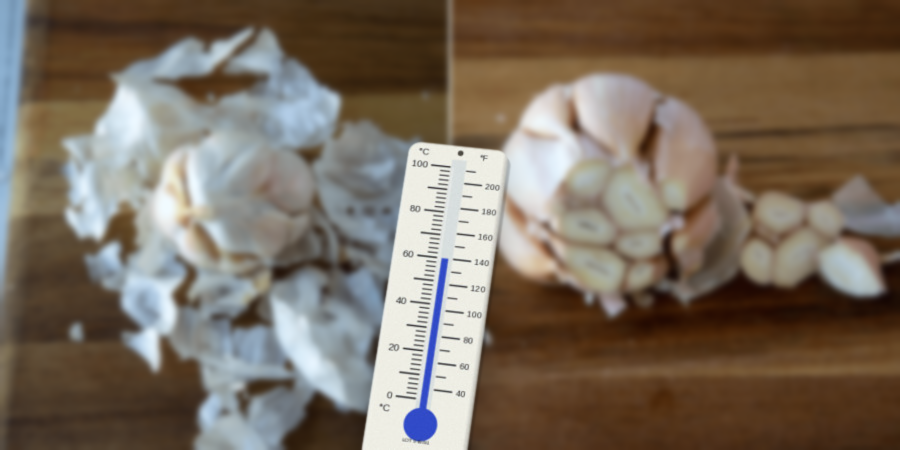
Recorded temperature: 60 °C
